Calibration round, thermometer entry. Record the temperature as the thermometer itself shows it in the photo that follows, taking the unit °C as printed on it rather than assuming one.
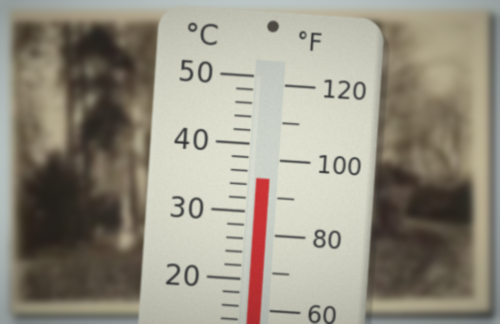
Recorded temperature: 35 °C
